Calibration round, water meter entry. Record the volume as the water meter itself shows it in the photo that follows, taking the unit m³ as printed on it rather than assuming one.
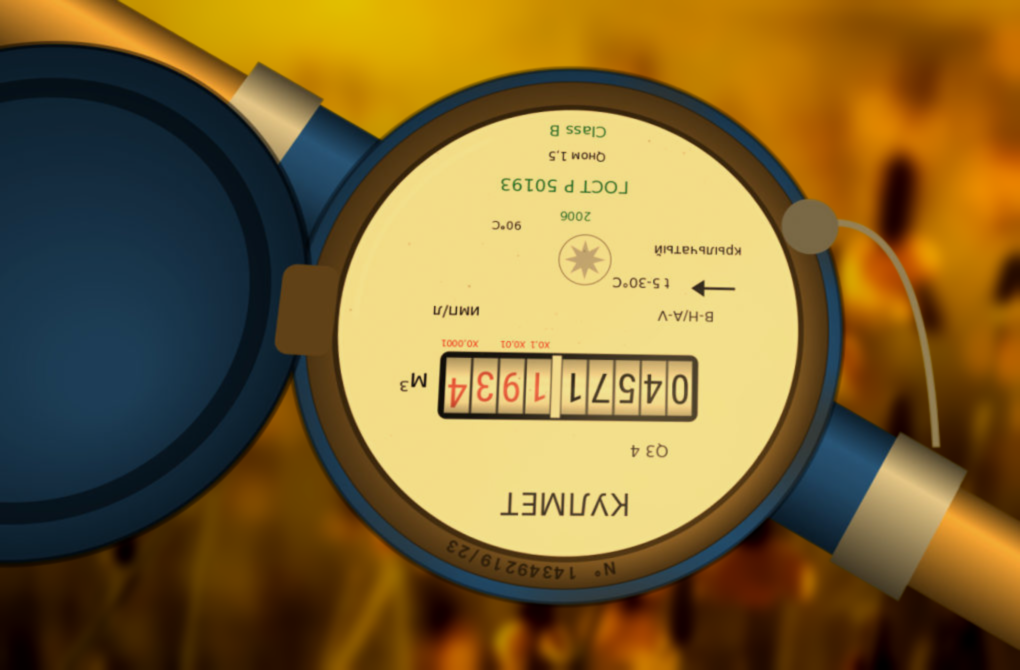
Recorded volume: 4571.1934 m³
